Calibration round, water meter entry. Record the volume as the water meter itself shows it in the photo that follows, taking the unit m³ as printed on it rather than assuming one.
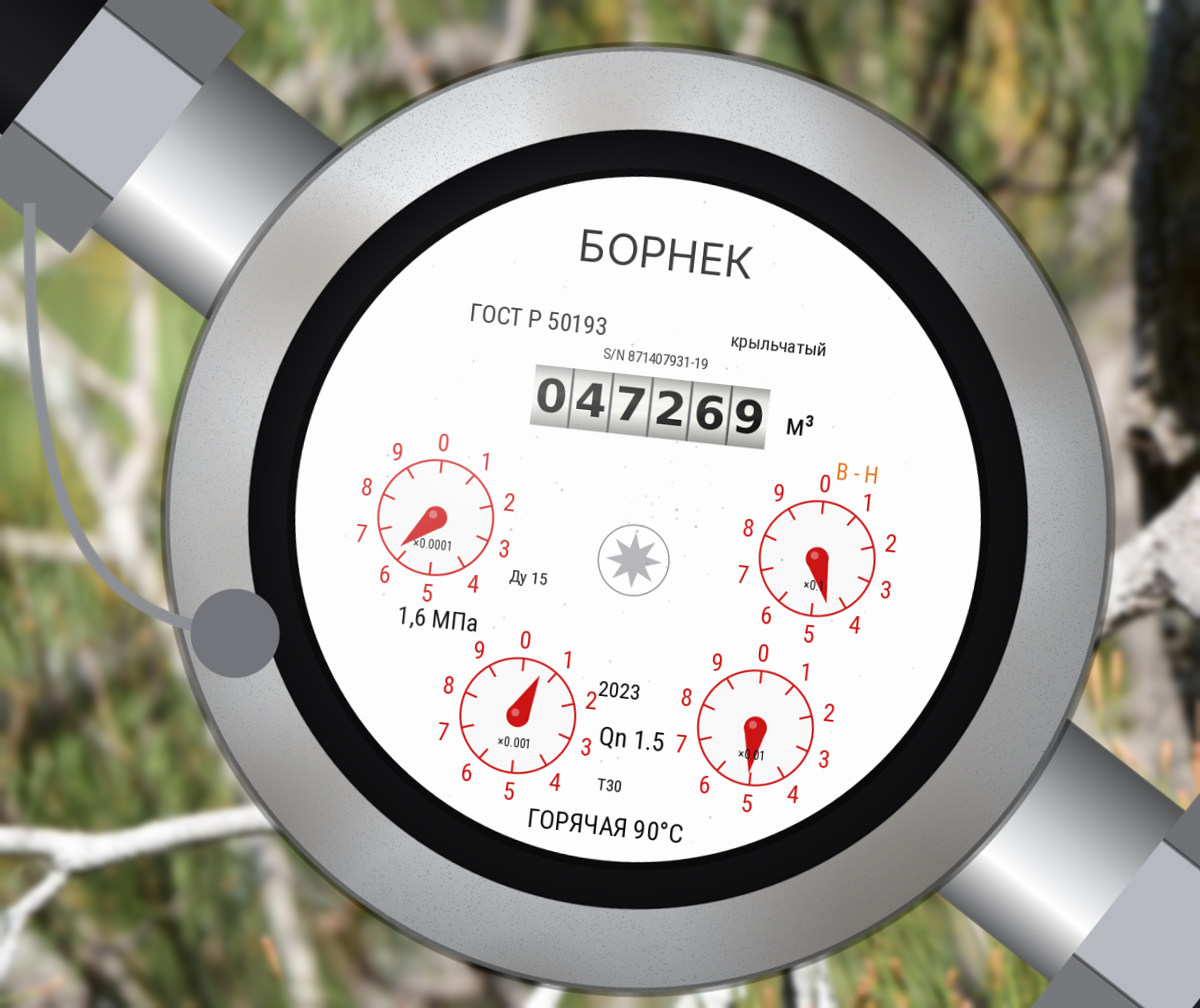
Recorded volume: 47269.4506 m³
